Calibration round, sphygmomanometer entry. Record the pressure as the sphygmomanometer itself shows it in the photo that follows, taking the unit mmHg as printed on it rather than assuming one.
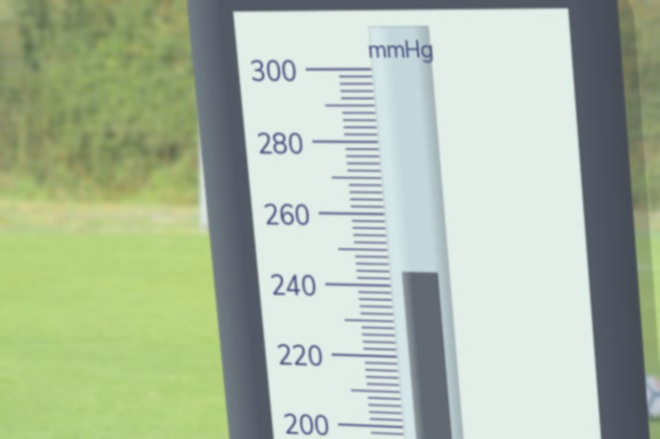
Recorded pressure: 244 mmHg
